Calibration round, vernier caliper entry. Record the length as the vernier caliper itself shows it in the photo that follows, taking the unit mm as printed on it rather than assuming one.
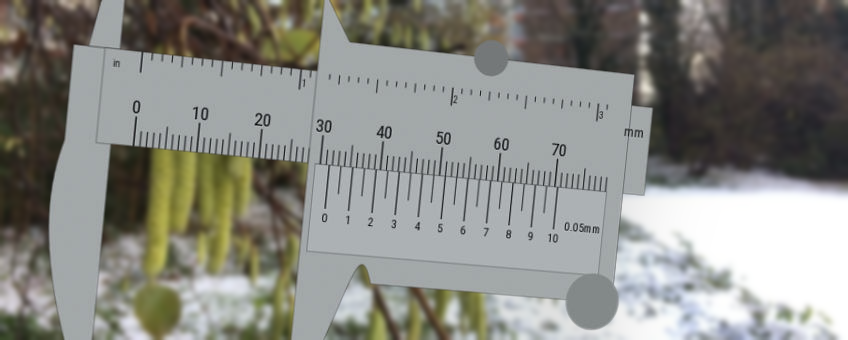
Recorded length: 31.5 mm
